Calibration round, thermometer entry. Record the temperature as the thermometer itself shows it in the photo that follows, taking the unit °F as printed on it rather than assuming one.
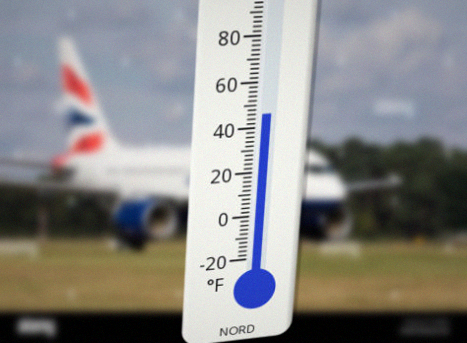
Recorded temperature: 46 °F
